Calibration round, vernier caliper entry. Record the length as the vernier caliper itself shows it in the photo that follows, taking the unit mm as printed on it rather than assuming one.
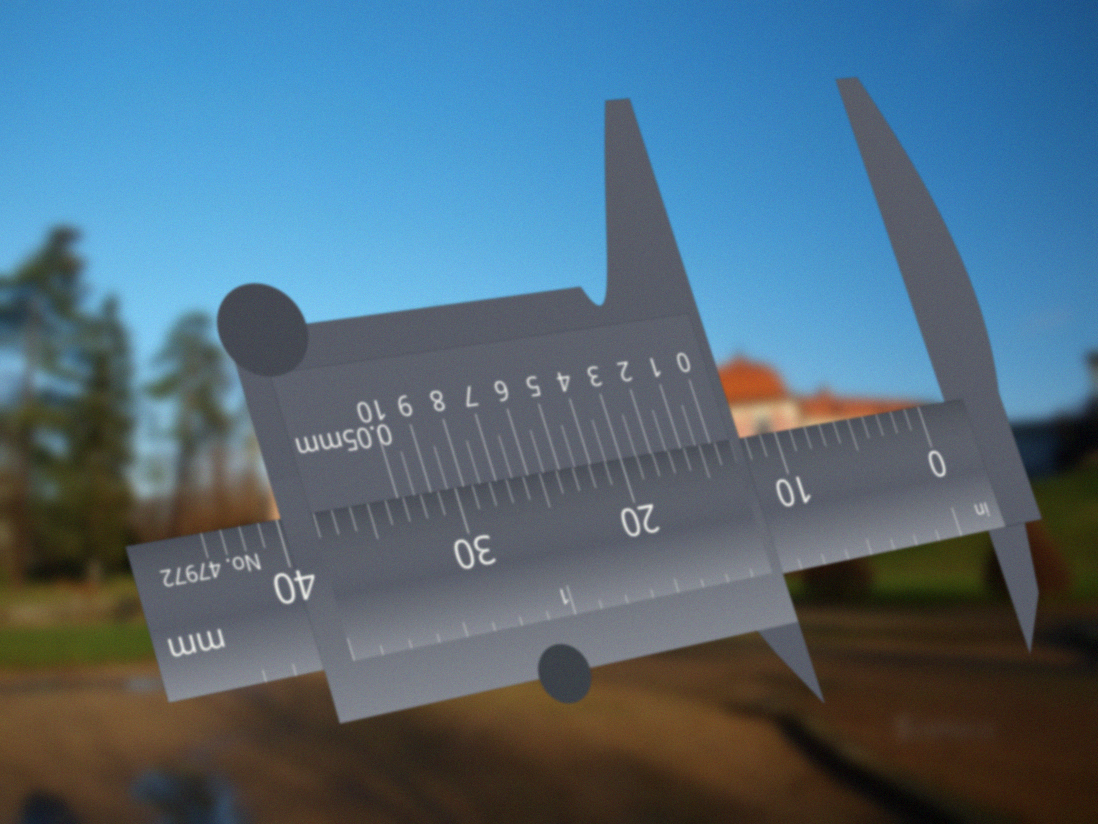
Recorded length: 14.3 mm
